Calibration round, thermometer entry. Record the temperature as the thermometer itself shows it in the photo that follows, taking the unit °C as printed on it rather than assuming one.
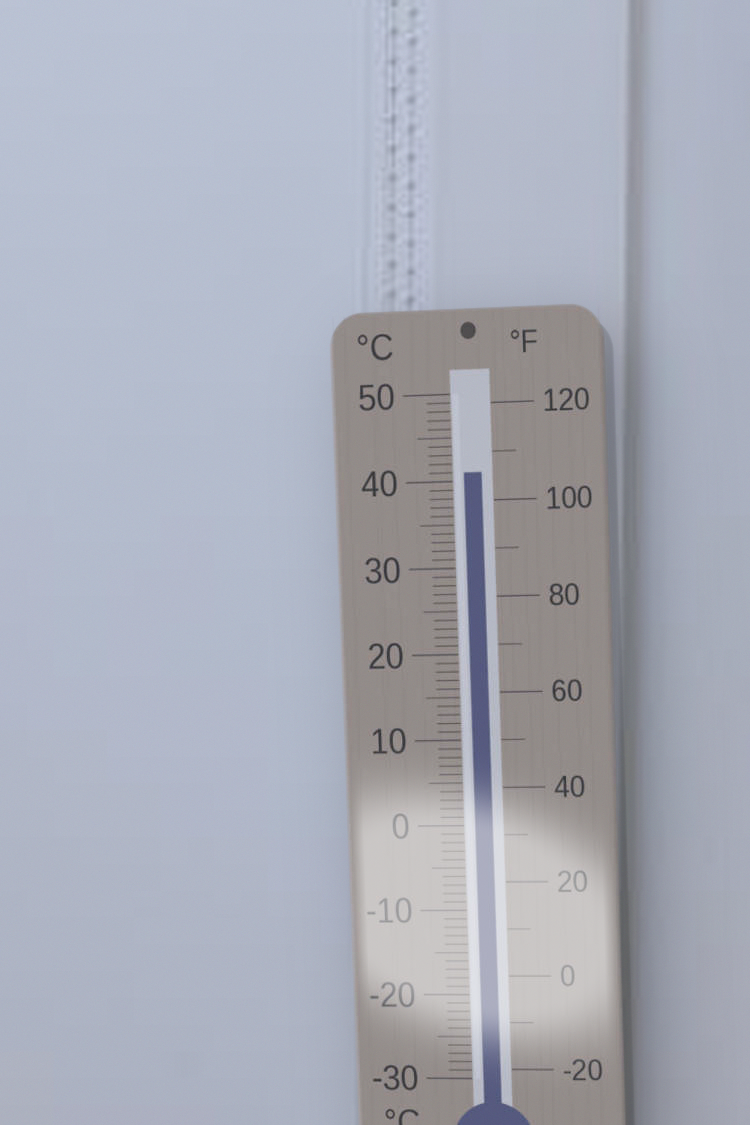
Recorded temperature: 41 °C
